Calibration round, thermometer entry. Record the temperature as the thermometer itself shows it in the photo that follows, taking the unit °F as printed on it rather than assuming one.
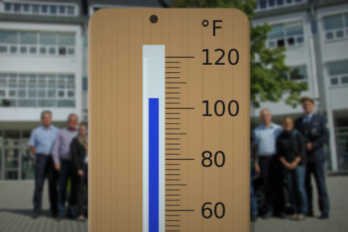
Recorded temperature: 104 °F
